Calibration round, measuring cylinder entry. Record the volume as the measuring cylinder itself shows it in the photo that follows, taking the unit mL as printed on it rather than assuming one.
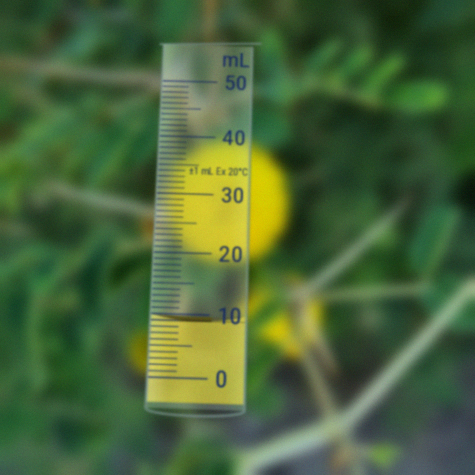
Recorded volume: 9 mL
